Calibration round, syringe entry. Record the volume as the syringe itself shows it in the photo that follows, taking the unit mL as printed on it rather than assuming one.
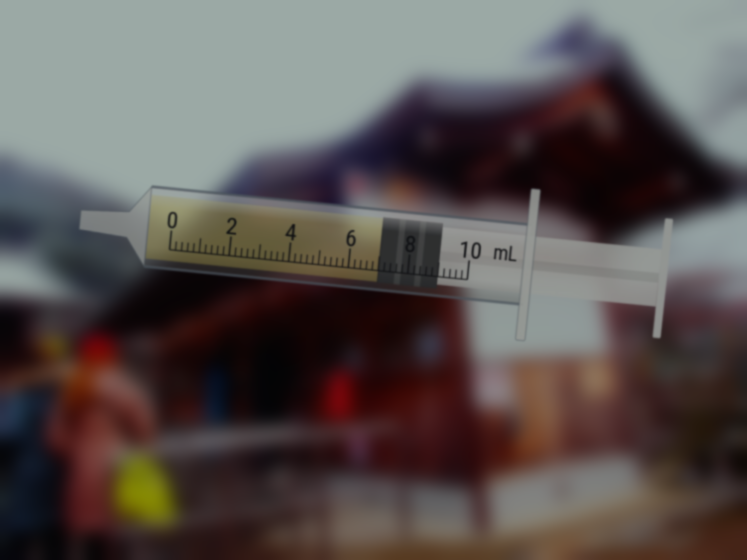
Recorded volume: 7 mL
